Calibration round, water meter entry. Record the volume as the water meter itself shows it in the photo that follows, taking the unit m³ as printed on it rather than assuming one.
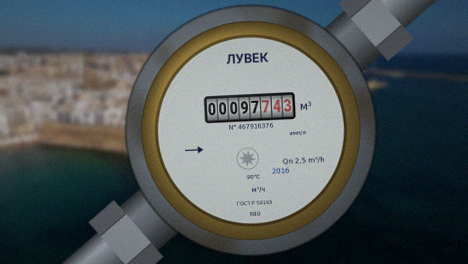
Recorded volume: 97.743 m³
